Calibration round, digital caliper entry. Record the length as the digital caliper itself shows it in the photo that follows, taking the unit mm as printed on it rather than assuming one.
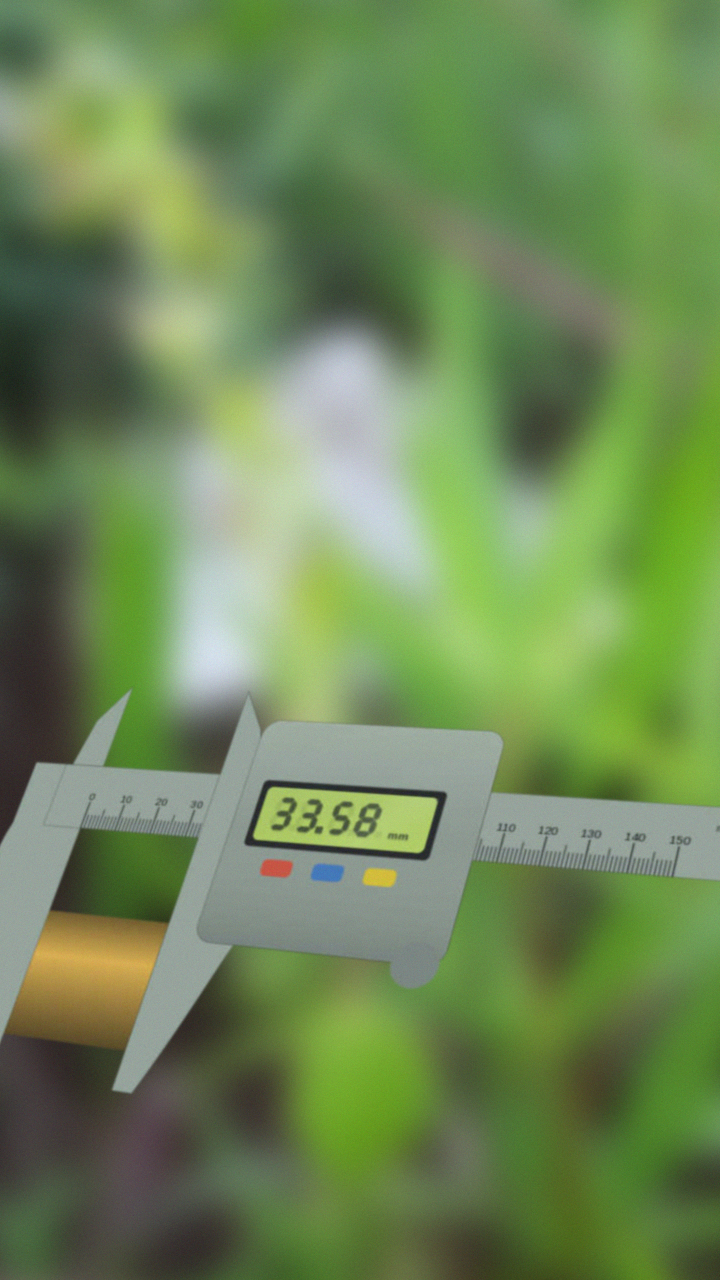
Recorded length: 33.58 mm
